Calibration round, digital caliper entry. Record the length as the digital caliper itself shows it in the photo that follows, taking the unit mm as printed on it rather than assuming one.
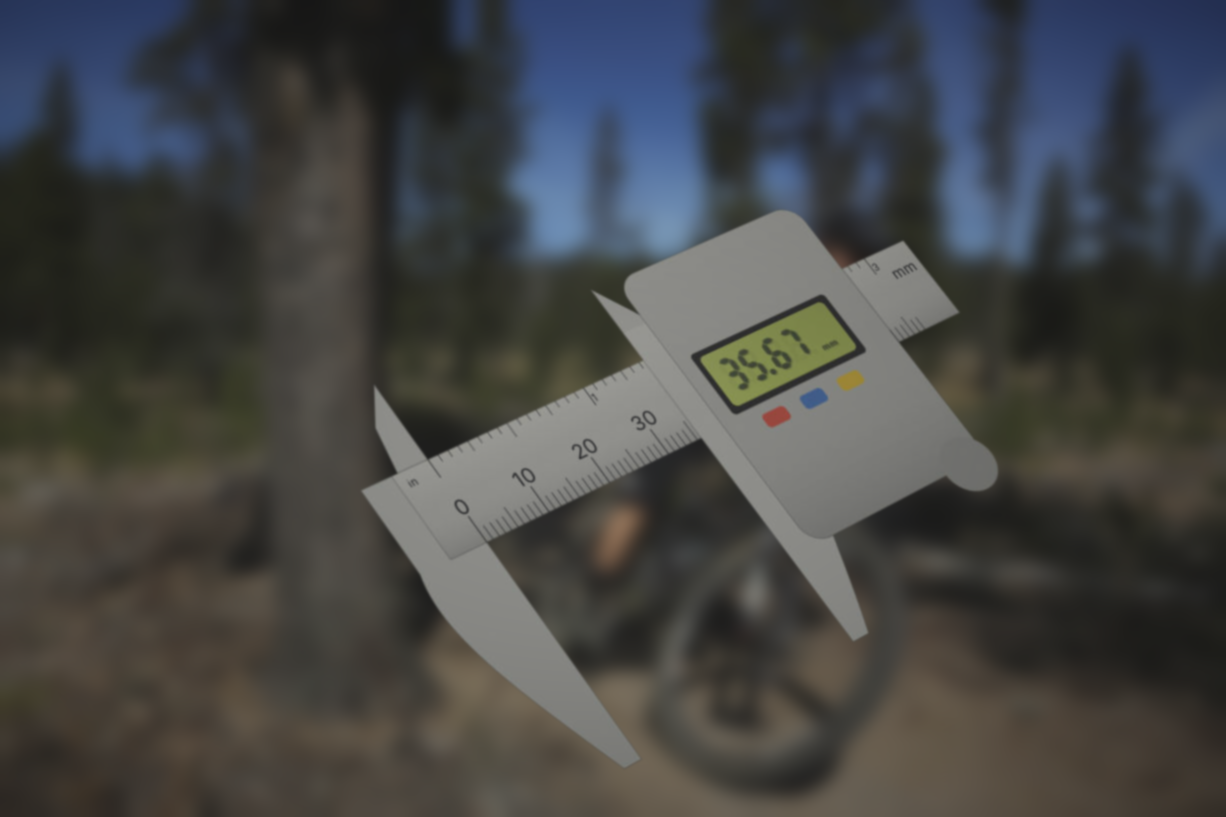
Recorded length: 35.67 mm
